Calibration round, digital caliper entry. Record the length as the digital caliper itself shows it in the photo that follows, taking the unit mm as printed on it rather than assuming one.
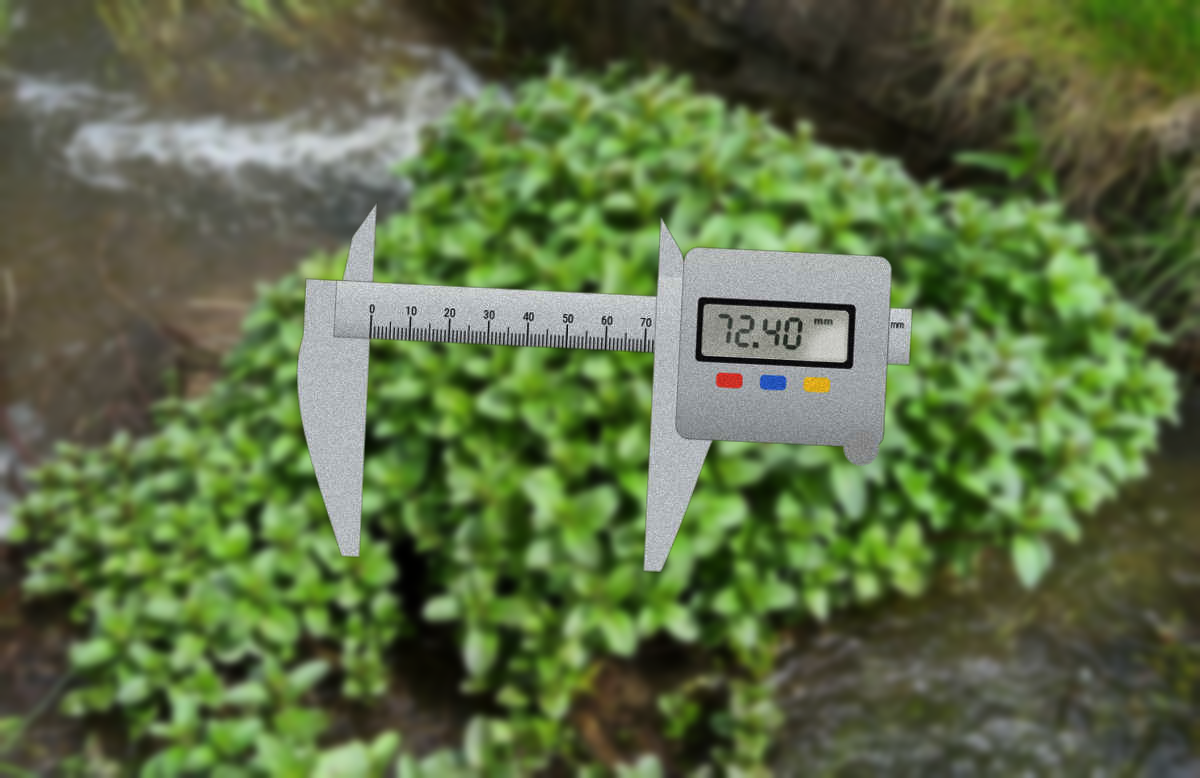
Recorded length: 72.40 mm
